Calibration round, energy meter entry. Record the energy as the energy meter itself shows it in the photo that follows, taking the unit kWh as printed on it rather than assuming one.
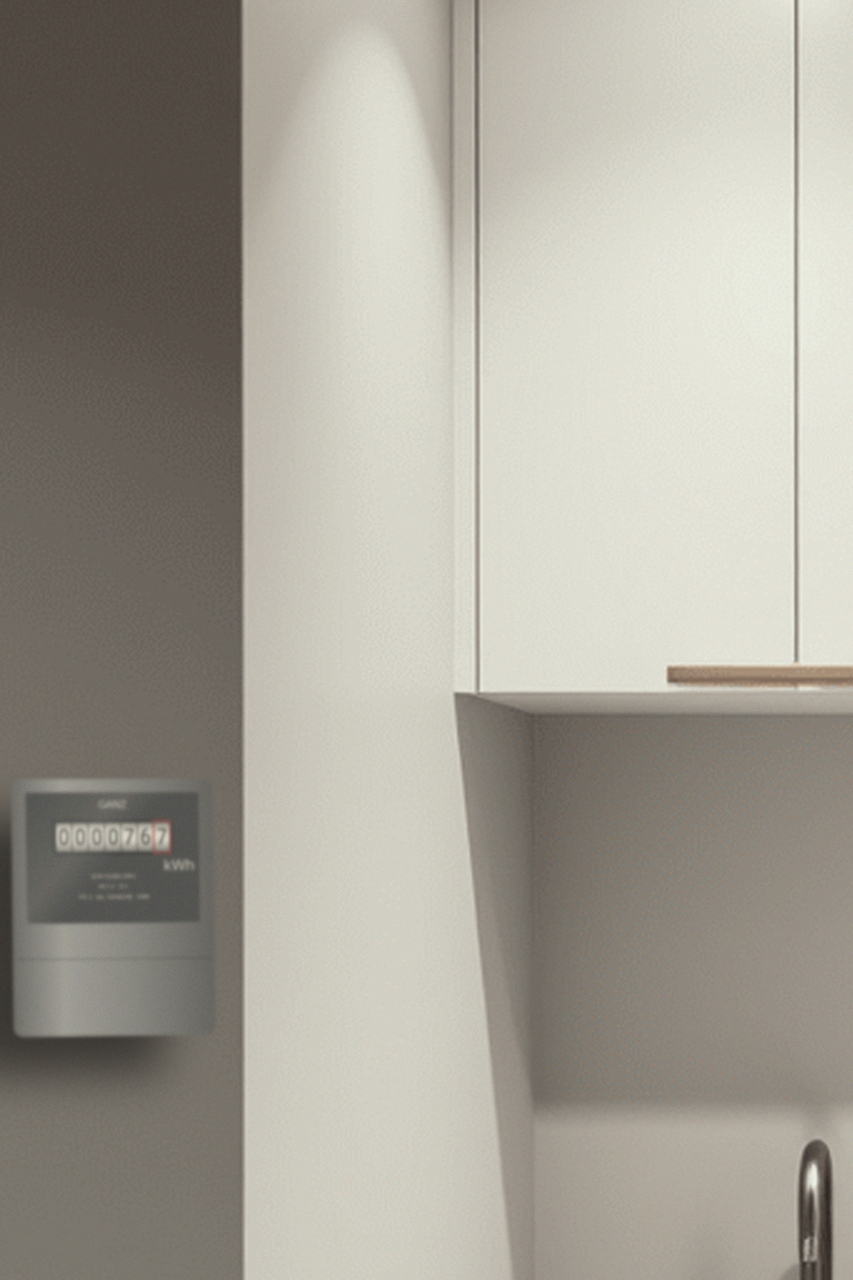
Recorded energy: 76.7 kWh
